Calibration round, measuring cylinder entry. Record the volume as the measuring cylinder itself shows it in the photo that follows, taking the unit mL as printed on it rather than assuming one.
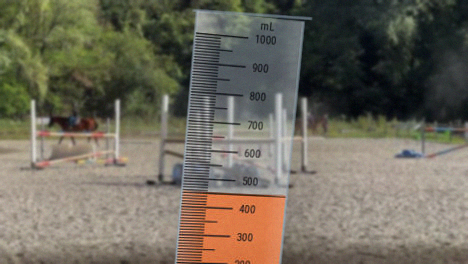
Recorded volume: 450 mL
